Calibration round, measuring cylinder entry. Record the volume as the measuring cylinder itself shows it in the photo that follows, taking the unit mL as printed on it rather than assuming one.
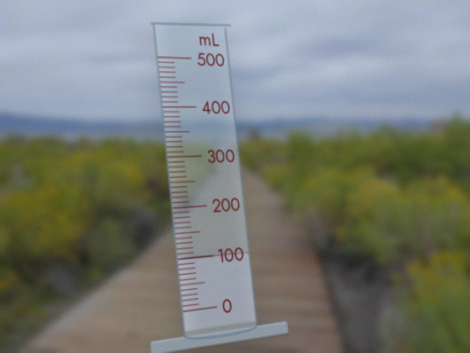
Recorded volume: 100 mL
